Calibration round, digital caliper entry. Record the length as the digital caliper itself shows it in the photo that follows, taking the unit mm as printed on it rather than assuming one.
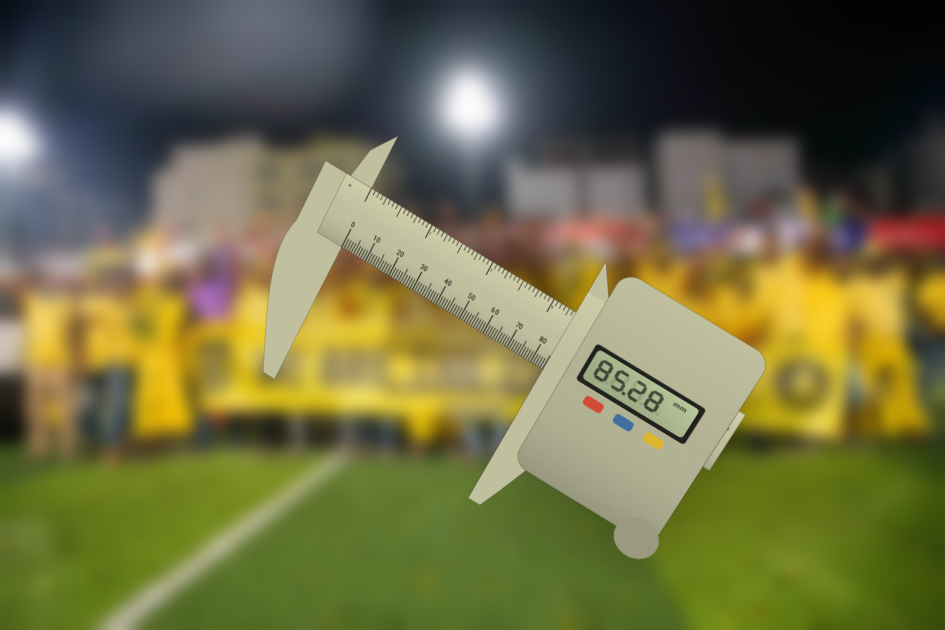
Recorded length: 85.28 mm
